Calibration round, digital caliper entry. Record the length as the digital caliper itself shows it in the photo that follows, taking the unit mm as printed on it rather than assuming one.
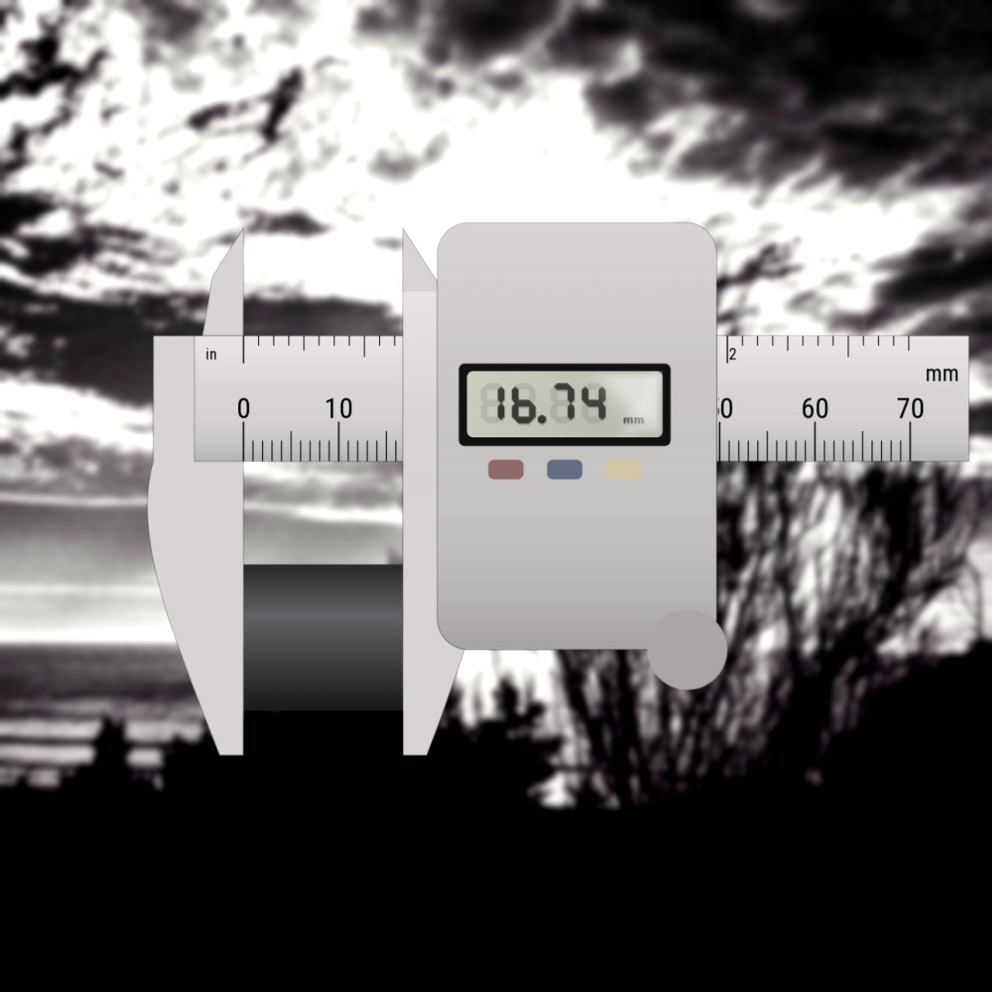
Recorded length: 16.74 mm
